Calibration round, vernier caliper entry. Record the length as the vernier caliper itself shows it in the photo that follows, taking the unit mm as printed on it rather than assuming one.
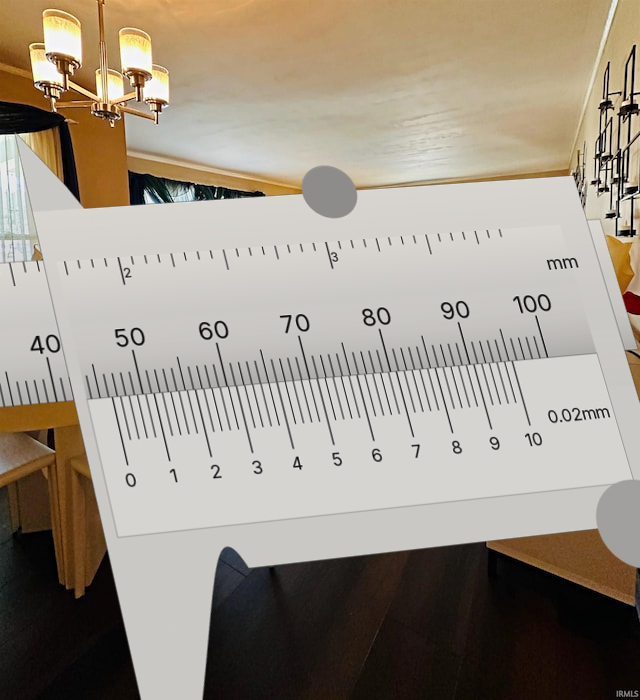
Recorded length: 46.4 mm
